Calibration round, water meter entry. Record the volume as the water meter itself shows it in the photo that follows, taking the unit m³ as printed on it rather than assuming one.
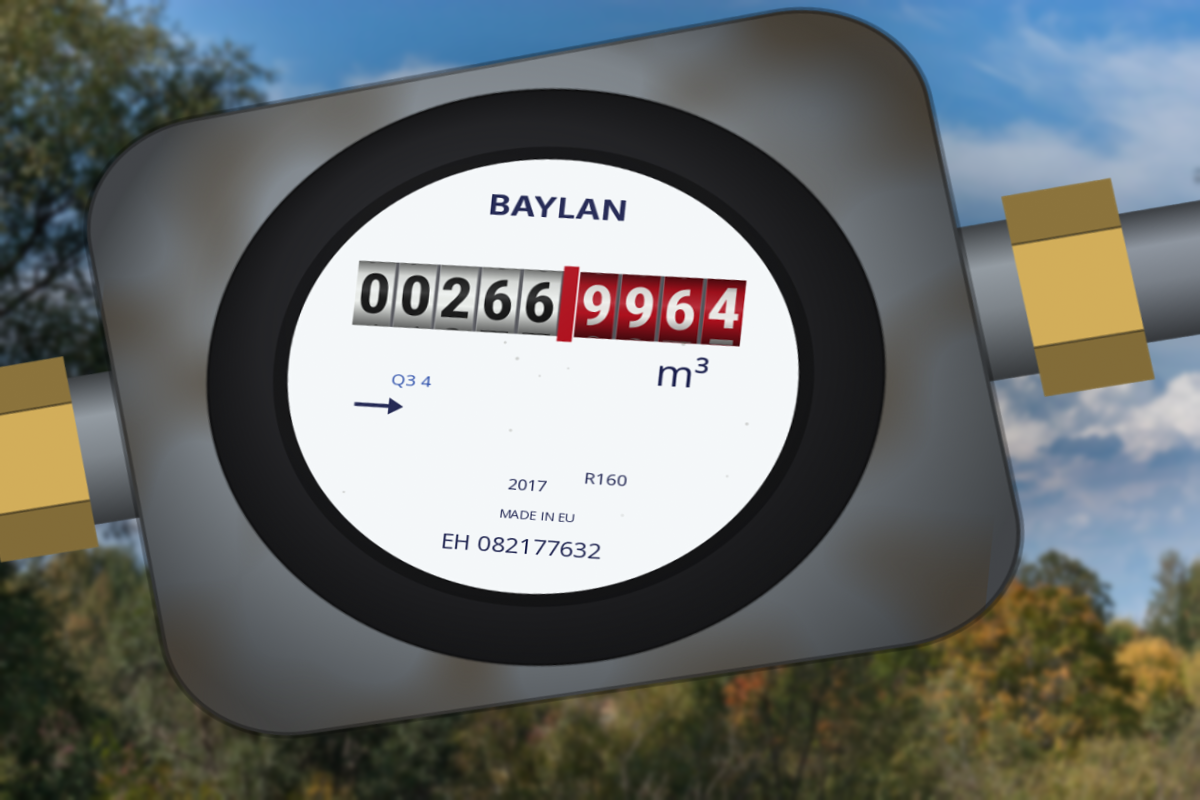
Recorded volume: 266.9964 m³
